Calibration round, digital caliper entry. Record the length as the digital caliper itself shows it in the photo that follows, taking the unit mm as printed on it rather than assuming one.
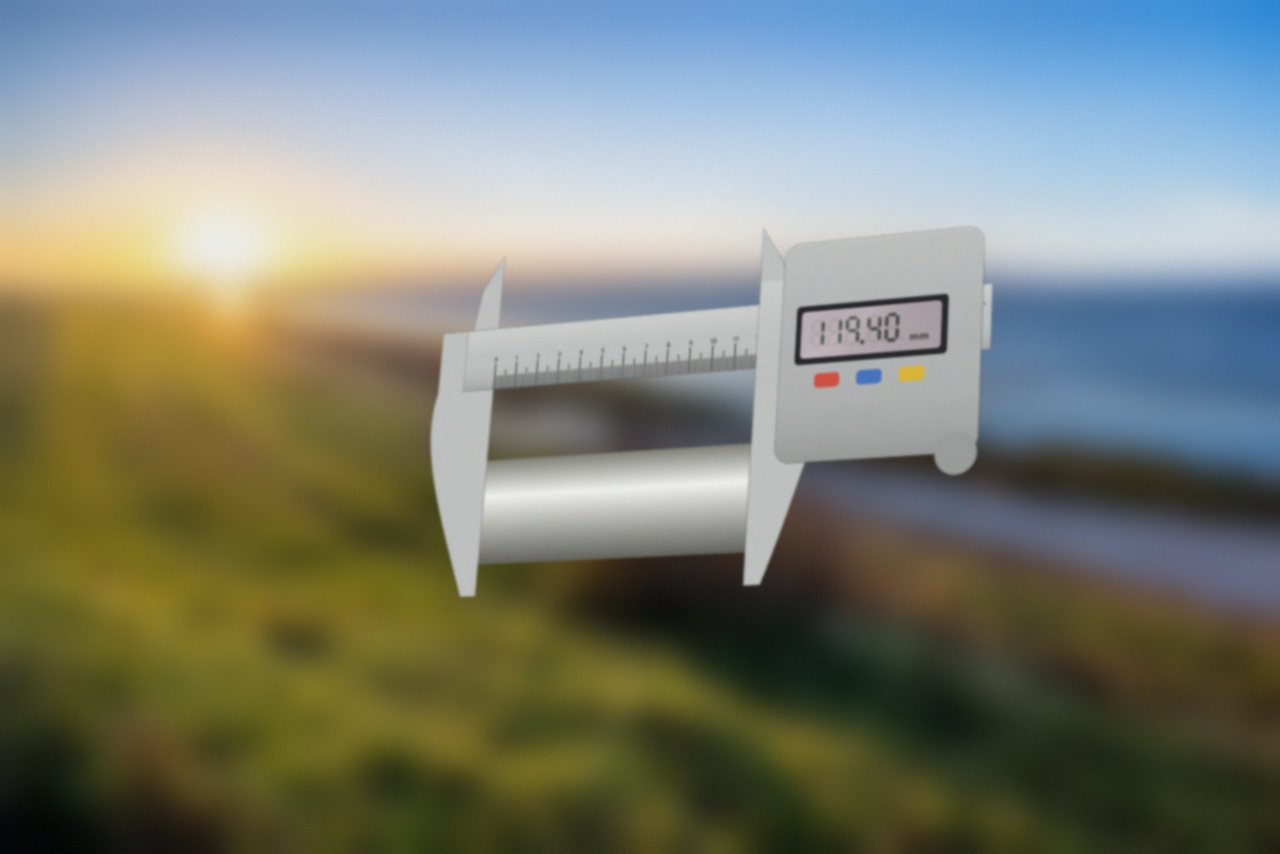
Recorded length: 119.40 mm
